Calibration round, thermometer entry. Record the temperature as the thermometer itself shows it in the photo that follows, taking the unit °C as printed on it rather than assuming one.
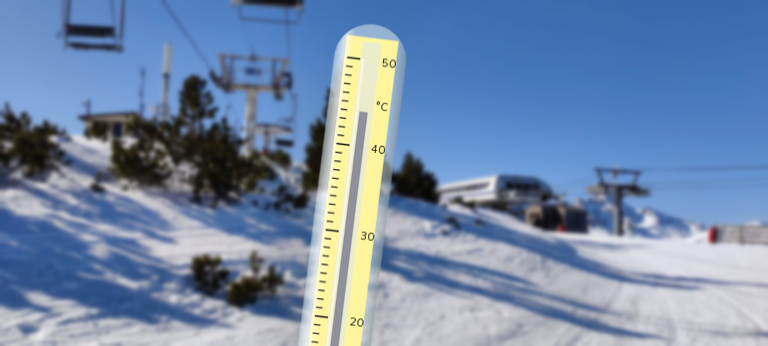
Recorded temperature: 44 °C
